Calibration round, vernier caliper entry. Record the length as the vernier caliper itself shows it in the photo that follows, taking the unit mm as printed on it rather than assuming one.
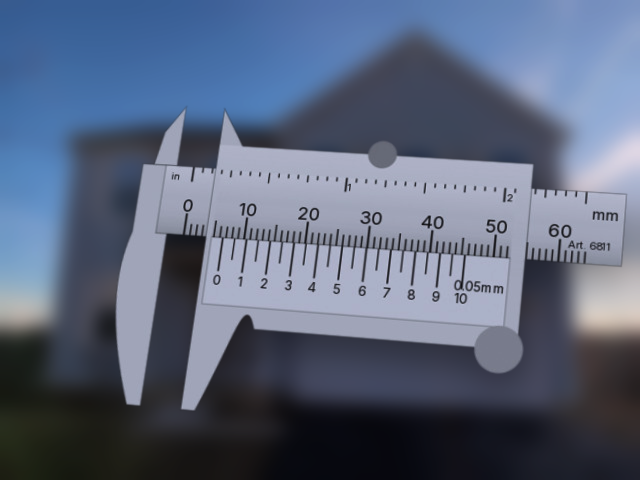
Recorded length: 6.5 mm
